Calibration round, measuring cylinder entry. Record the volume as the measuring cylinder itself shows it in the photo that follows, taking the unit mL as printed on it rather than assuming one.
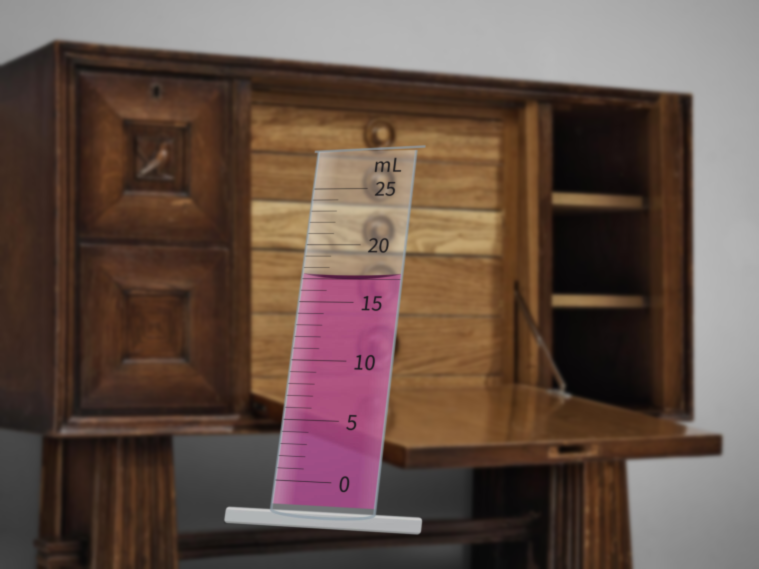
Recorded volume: 17 mL
